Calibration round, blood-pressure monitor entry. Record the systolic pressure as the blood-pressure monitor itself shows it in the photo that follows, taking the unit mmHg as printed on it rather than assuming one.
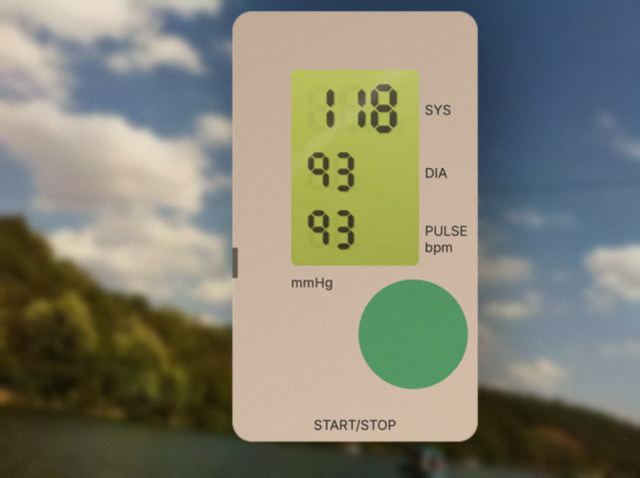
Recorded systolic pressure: 118 mmHg
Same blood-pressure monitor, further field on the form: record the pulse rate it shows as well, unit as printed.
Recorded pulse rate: 93 bpm
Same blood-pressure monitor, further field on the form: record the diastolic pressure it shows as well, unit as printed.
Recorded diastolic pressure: 93 mmHg
